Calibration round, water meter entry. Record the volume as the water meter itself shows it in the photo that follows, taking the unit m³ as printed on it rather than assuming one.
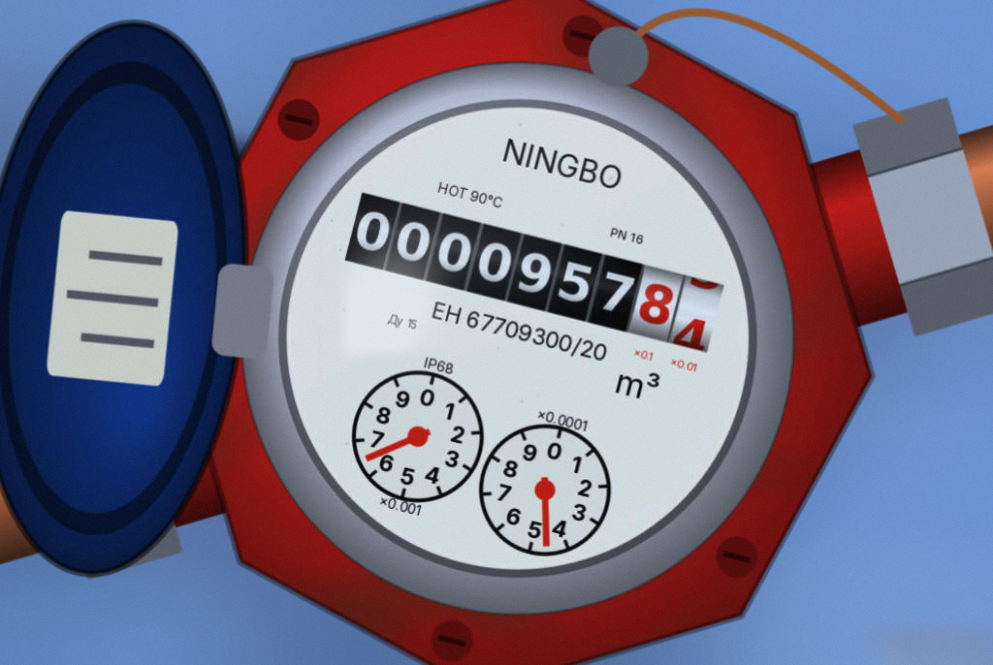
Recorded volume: 957.8364 m³
